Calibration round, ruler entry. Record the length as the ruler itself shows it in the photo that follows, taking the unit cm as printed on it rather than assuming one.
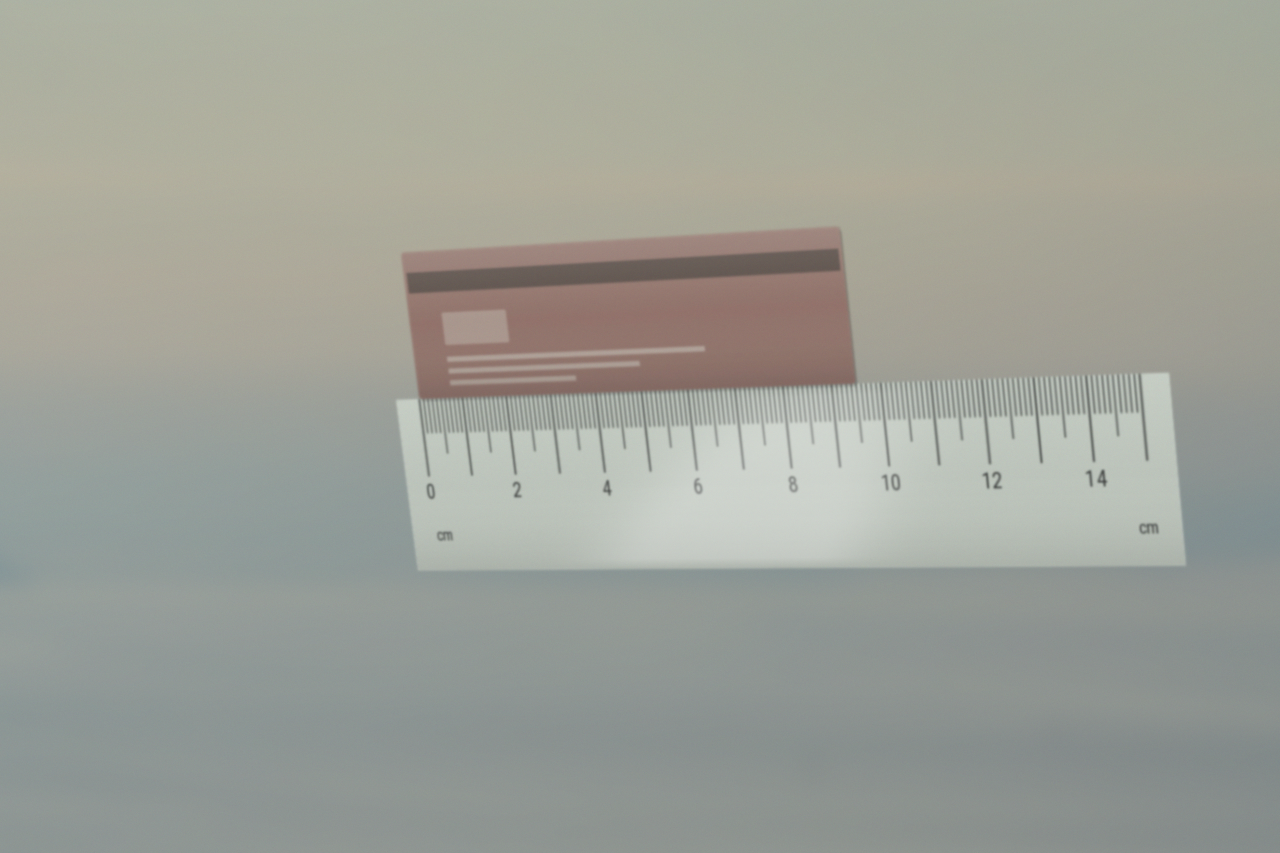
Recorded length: 9.5 cm
